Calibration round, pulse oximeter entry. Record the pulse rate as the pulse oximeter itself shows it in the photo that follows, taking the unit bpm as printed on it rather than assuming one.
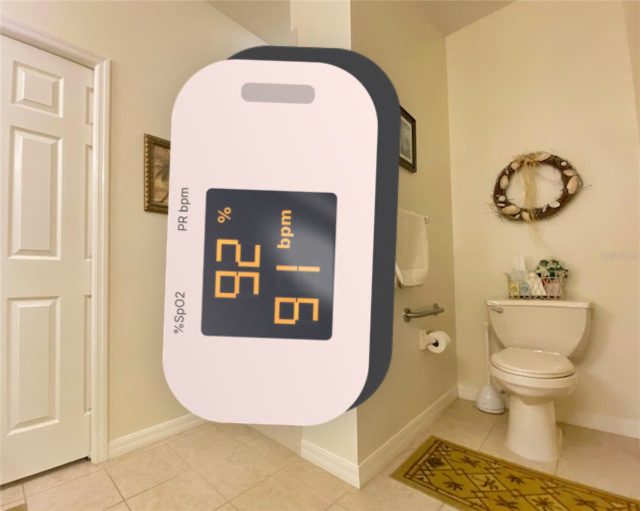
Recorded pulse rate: 91 bpm
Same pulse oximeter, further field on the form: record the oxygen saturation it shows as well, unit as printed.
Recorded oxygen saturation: 92 %
